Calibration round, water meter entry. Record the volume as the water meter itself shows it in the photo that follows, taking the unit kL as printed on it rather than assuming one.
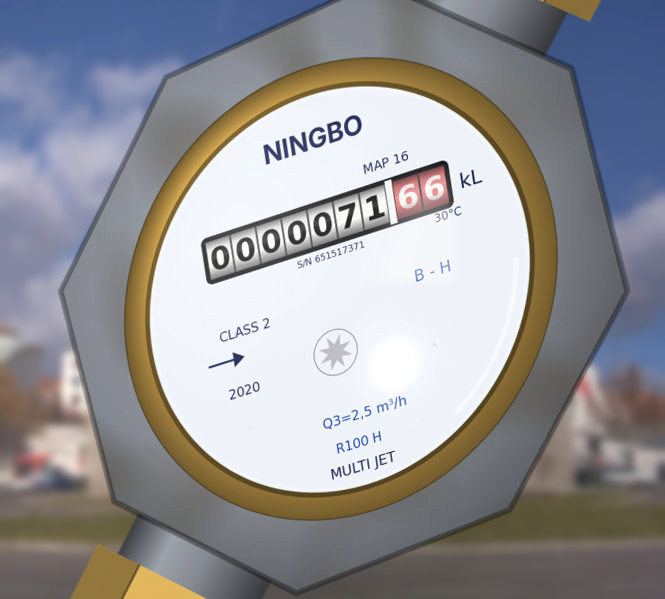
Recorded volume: 71.66 kL
